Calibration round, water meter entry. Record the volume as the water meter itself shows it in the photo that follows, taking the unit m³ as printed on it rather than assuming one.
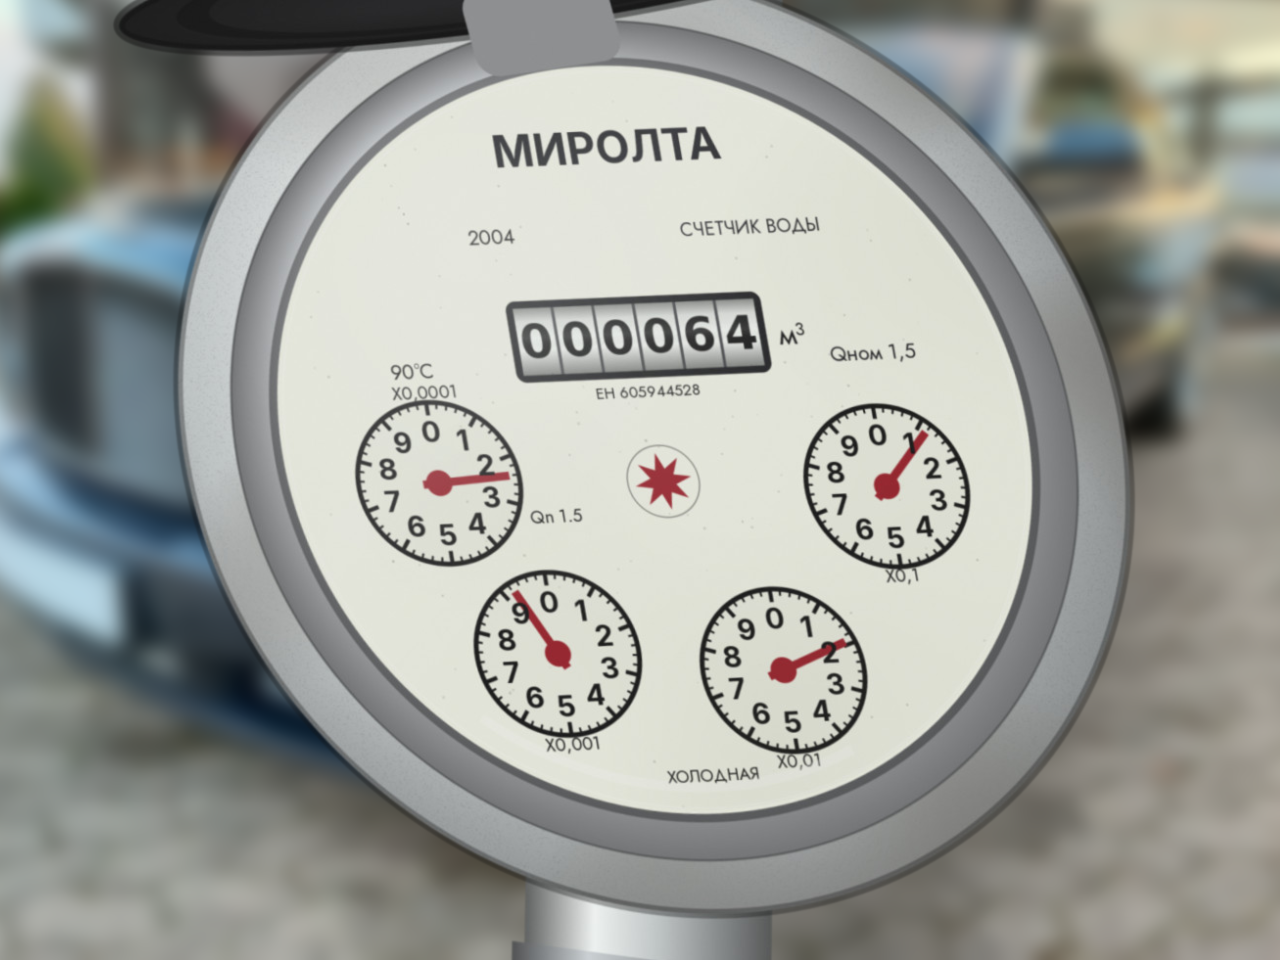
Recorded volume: 64.1192 m³
